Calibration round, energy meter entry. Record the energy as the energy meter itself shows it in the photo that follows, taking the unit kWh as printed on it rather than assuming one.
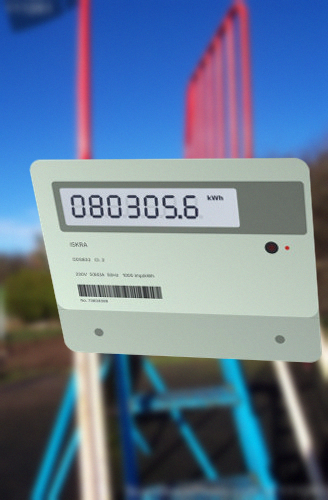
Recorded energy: 80305.6 kWh
